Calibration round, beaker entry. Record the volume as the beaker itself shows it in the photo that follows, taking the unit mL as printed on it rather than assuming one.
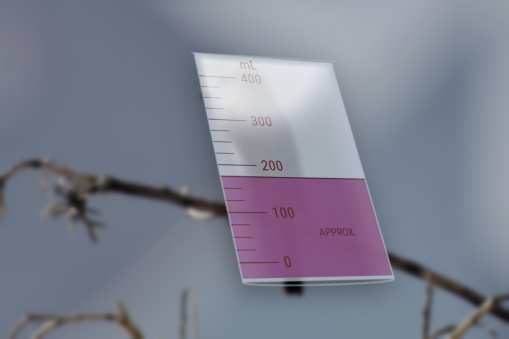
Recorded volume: 175 mL
